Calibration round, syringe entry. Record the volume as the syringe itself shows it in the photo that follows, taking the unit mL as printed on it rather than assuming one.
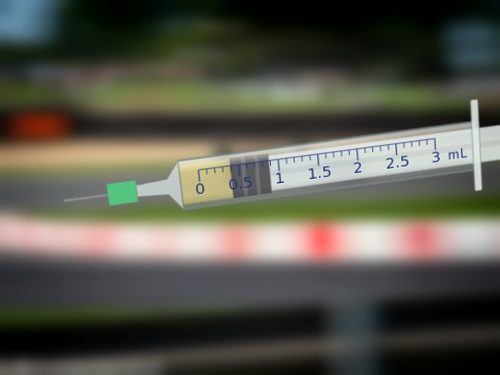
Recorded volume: 0.4 mL
